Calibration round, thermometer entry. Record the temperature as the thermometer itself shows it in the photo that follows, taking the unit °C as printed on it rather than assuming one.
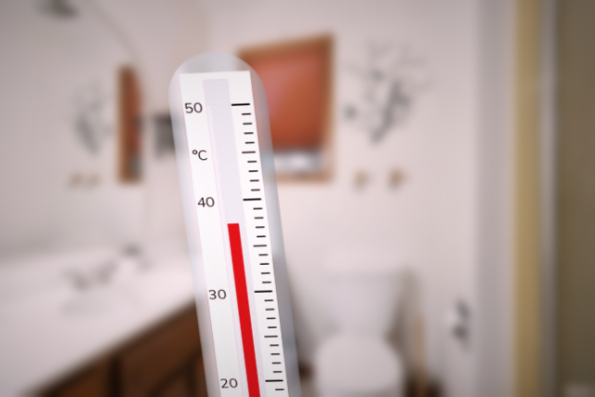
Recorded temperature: 37.5 °C
